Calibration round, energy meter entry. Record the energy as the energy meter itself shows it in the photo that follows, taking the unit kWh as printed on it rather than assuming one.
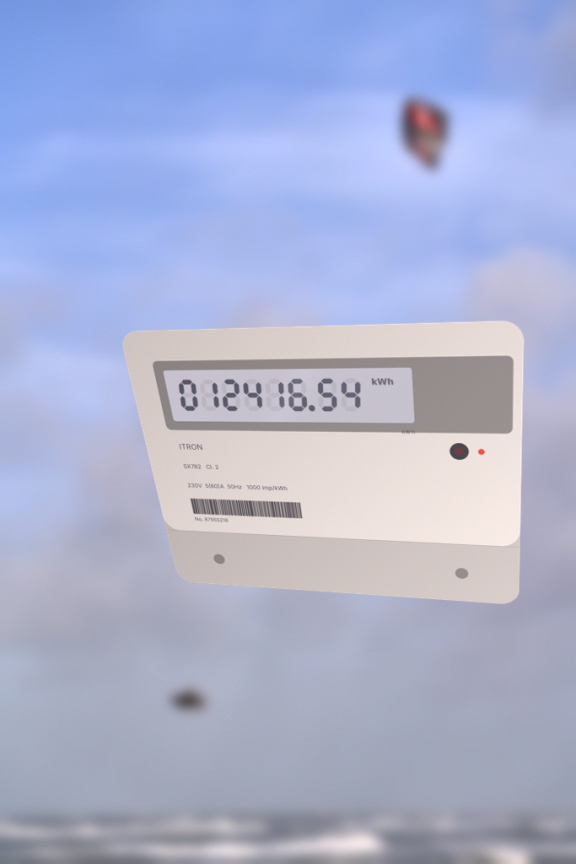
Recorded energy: 12416.54 kWh
